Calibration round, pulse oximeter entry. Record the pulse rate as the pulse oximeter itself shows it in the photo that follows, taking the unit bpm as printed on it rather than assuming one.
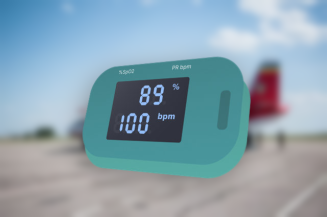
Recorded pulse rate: 100 bpm
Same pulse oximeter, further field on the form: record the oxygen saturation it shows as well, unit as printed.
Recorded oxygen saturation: 89 %
